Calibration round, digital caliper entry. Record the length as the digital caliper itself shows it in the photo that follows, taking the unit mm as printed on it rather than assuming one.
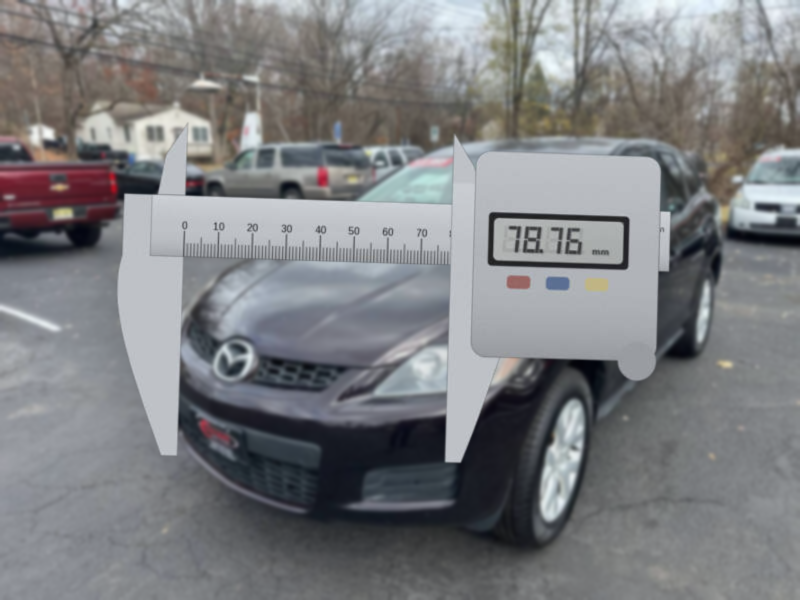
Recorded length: 78.76 mm
